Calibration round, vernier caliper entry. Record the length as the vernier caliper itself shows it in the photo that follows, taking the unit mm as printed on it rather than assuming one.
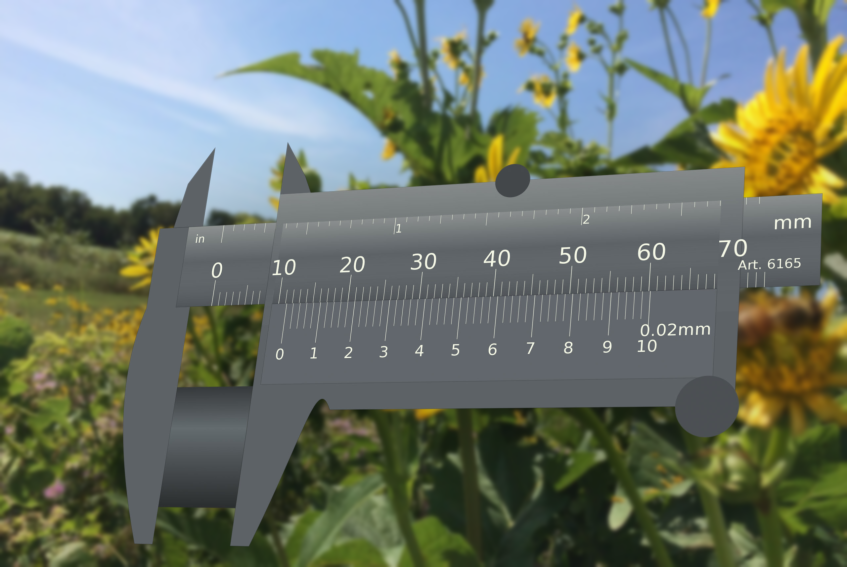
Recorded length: 11.2 mm
